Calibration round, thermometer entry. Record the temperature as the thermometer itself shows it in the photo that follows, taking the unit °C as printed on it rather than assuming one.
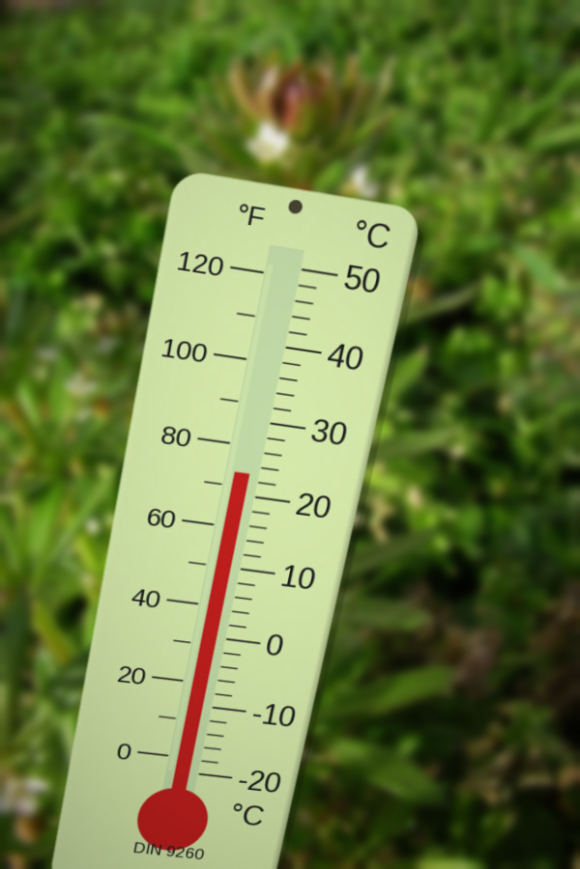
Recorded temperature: 23 °C
